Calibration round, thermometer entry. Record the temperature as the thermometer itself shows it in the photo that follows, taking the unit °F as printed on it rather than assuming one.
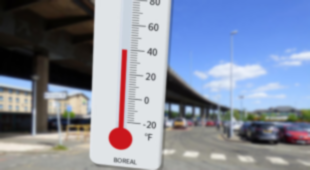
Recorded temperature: 40 °F
